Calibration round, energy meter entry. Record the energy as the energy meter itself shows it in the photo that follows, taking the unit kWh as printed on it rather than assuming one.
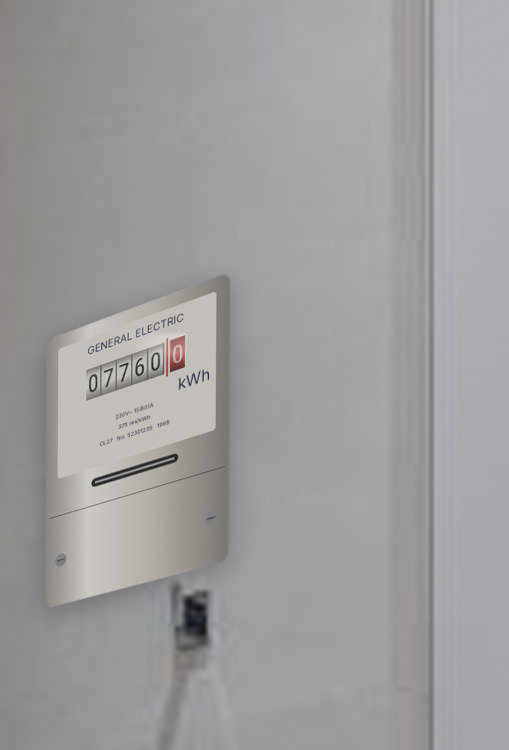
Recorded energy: 7760.0 kWh
